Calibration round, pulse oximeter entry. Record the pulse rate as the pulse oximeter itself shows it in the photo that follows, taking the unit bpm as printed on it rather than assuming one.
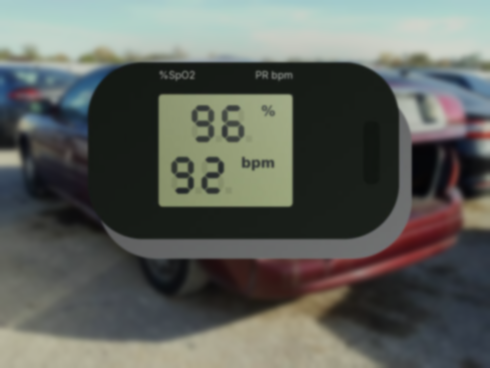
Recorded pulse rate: 92 bpm
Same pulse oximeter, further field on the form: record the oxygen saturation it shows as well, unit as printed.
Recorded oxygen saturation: 96 %
